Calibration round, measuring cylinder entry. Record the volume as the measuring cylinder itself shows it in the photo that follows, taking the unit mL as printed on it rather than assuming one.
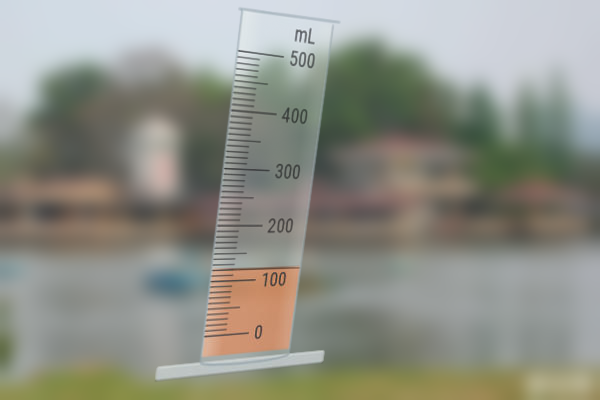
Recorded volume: 120 mL
